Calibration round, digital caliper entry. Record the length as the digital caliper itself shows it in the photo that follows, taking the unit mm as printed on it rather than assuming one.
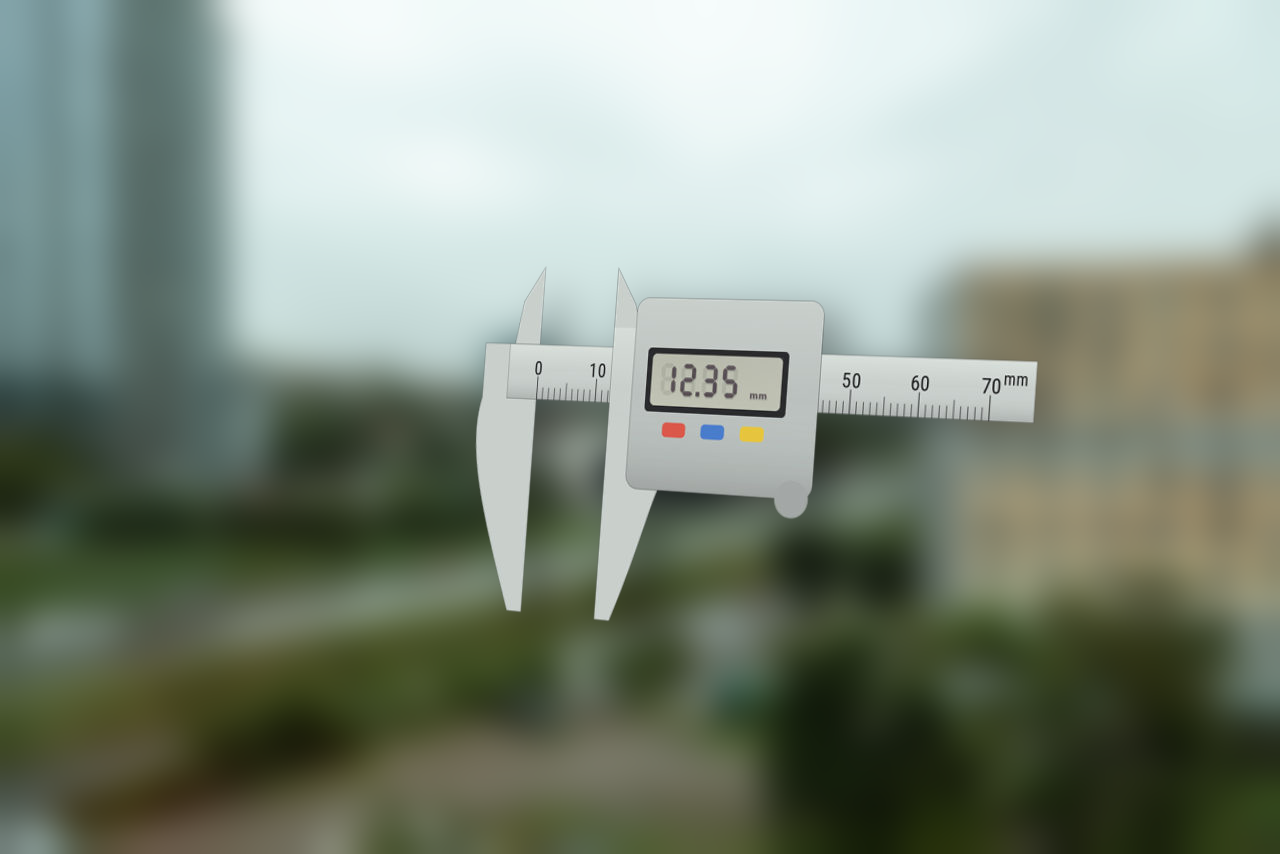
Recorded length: 12.35 mm
